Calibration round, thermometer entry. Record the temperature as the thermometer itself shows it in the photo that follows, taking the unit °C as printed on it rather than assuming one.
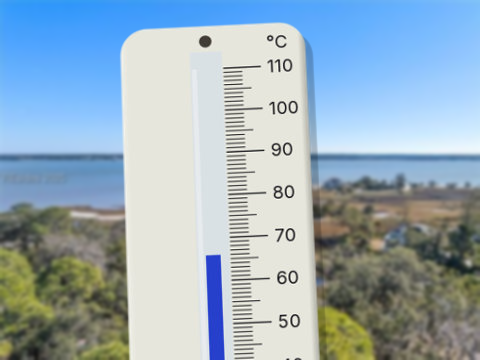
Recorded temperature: 66 °C
